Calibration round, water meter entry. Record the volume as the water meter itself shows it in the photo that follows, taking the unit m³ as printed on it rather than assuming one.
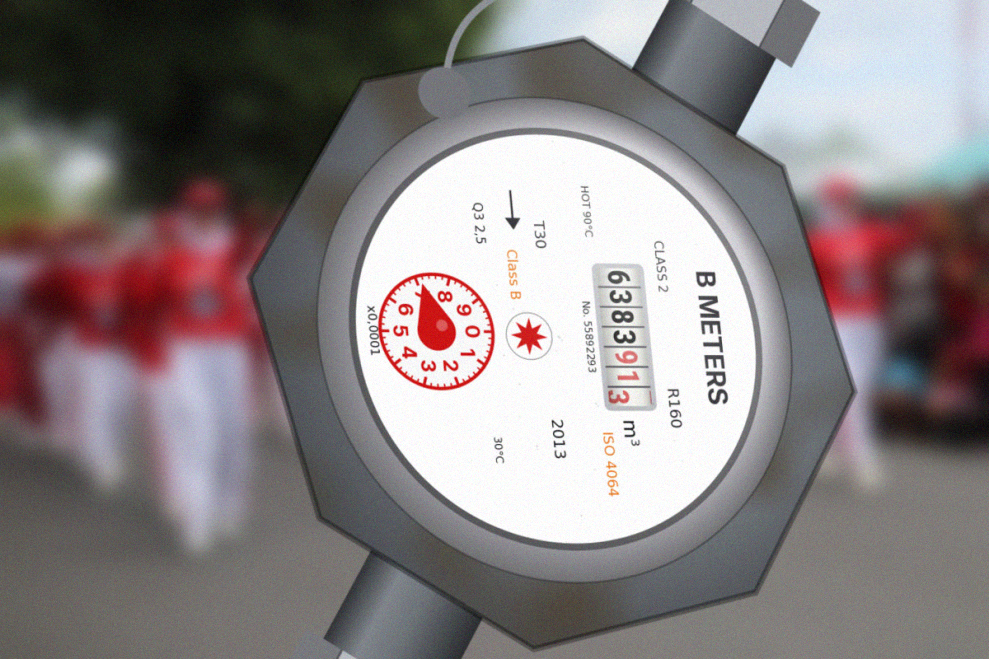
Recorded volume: 6383.9127 m³
